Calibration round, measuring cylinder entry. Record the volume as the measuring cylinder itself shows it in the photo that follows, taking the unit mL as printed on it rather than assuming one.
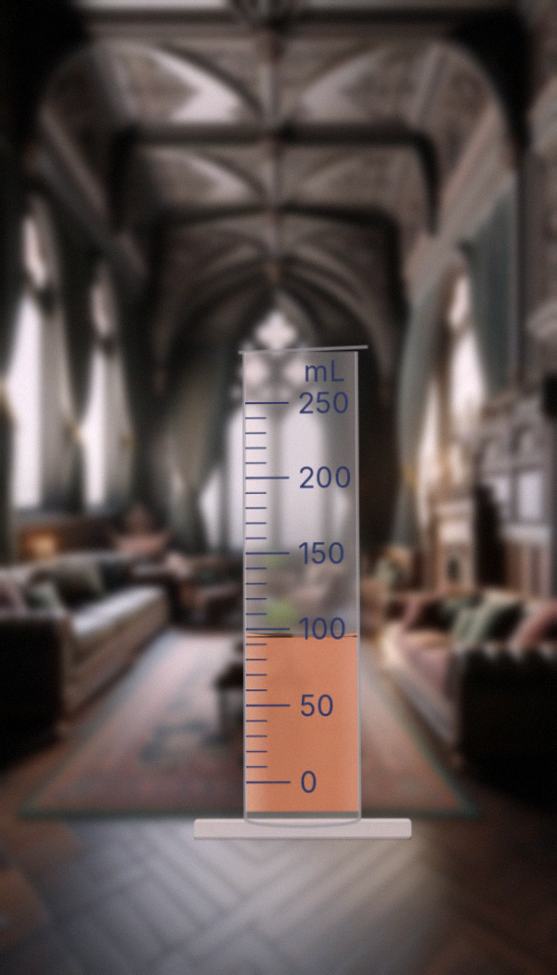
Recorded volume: 95 mL
